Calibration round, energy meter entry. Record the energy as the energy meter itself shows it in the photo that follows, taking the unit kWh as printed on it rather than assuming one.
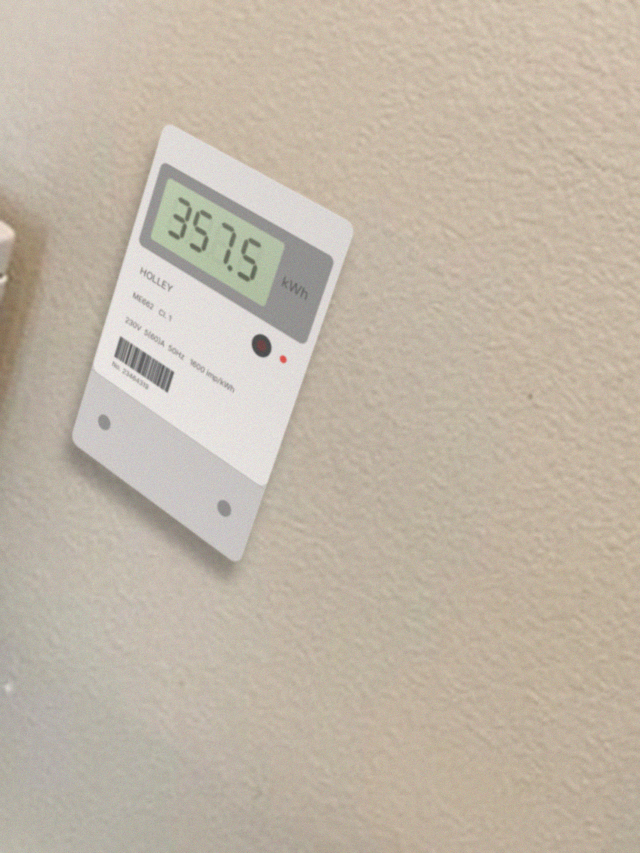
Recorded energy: 357.5 kWh
